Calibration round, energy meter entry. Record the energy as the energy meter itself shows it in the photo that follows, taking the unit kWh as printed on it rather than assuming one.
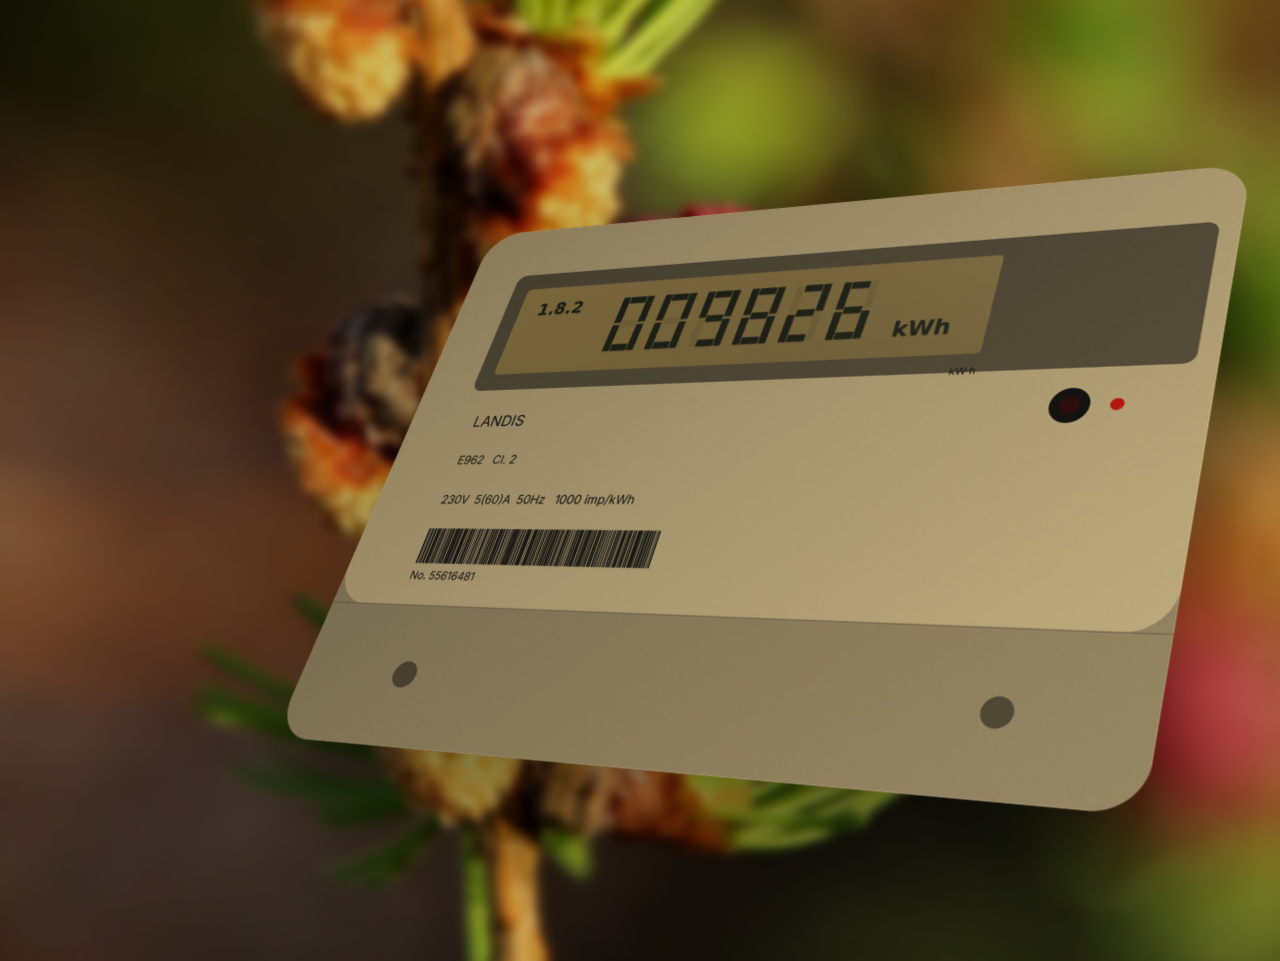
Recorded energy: 9826 kWh
